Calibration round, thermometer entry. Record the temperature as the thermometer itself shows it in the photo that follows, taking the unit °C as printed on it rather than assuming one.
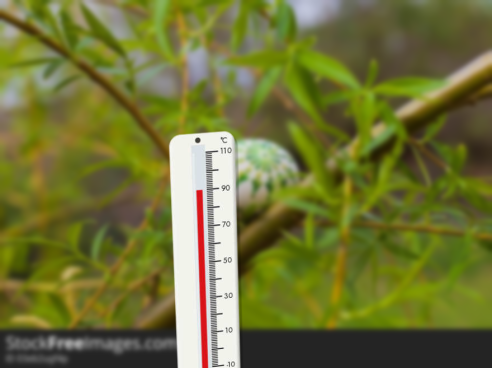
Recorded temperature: 90 °C
